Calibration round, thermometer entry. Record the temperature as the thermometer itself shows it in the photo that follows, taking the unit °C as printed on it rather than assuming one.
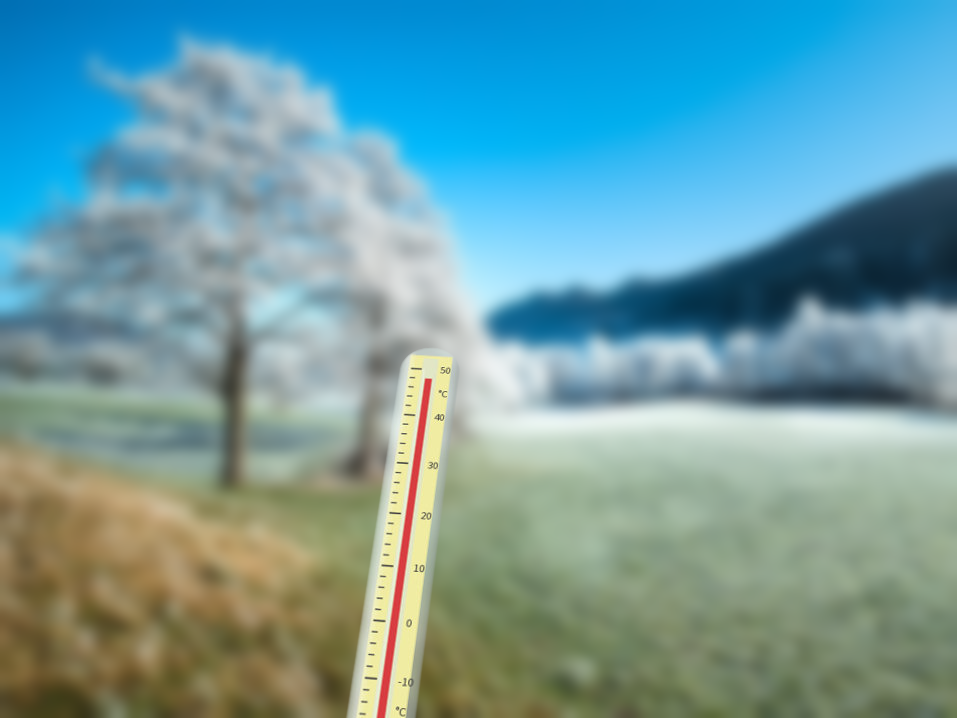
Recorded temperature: 48 °C
